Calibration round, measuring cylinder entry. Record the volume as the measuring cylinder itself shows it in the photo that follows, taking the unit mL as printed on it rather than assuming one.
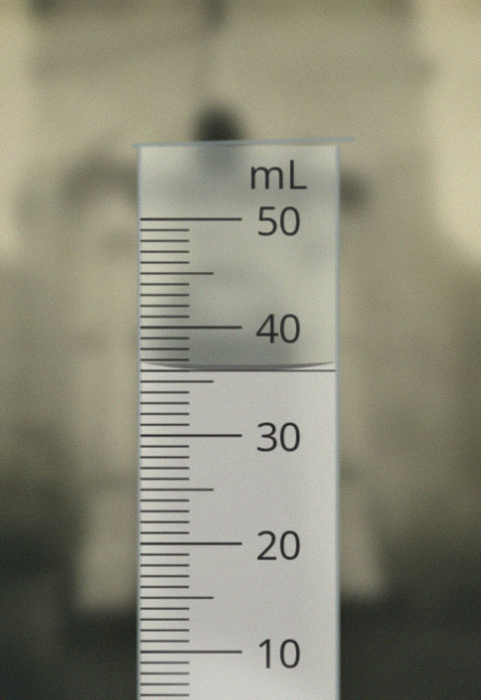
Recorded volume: 36 mL
